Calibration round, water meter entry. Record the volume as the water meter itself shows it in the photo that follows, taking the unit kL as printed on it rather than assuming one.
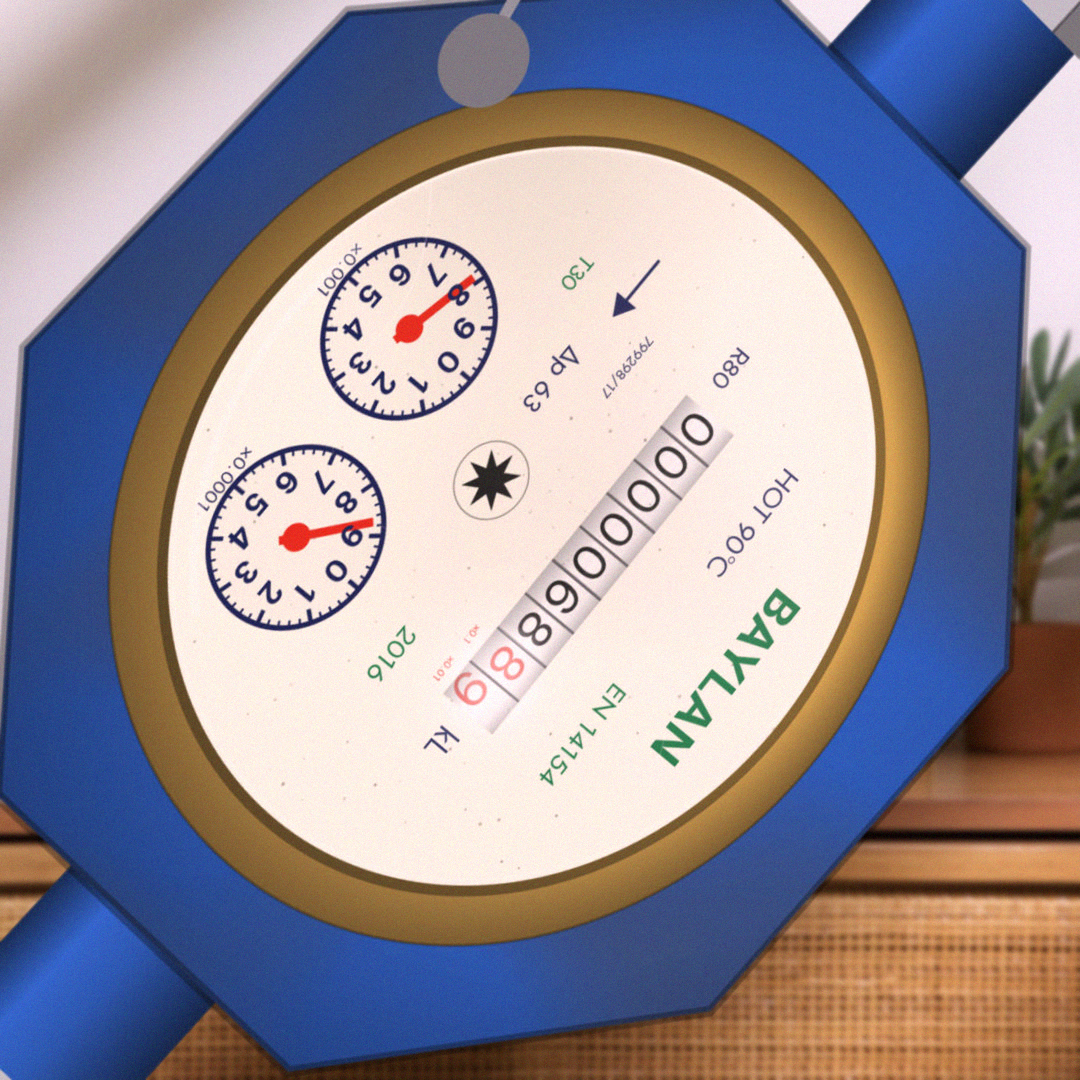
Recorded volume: 68.8878 kL
